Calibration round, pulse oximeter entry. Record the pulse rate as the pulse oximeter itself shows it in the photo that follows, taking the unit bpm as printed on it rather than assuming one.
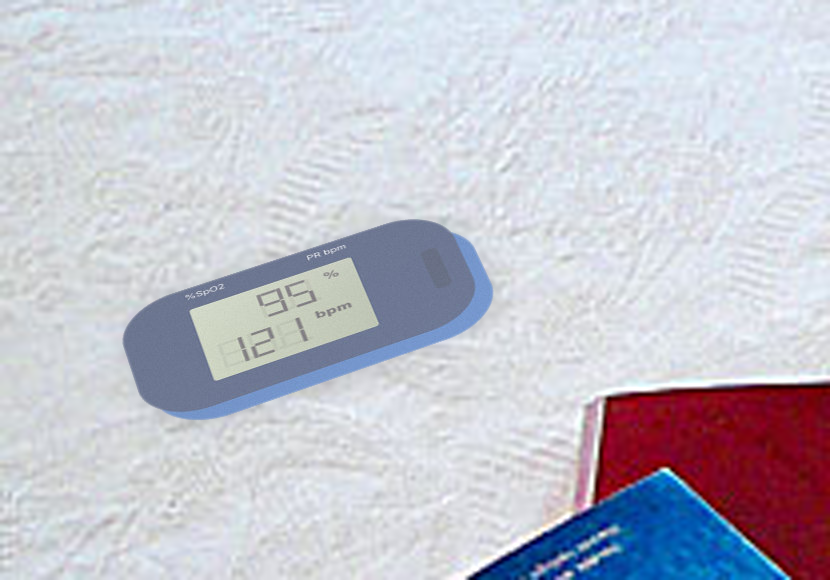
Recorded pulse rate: 121 bpm
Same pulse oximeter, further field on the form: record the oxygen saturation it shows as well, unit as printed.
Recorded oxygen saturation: 95 %
